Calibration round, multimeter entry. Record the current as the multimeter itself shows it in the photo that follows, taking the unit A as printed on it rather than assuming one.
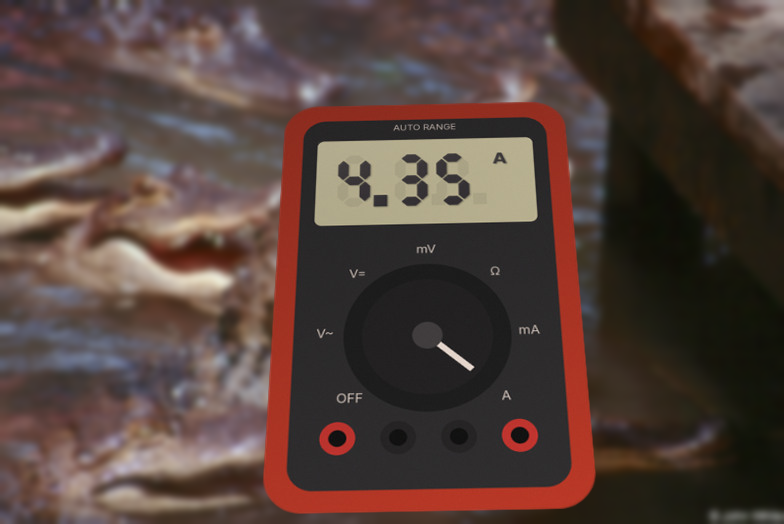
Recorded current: 4.35 A
